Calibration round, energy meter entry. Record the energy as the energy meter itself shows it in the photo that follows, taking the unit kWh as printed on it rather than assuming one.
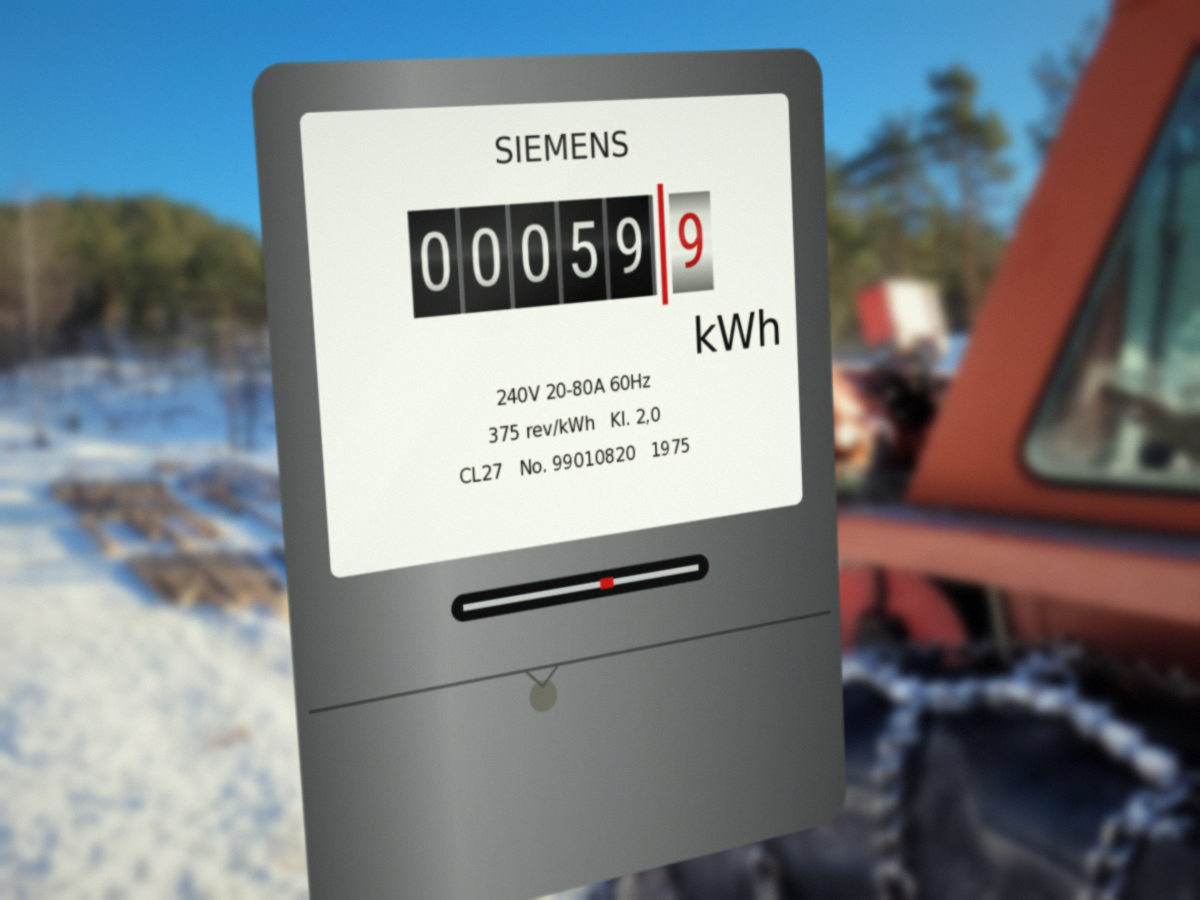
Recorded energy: 59.9 kWh
